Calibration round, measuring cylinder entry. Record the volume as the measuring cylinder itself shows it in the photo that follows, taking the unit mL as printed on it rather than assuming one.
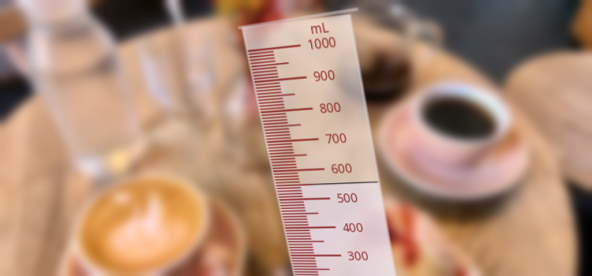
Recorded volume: 550 mL
